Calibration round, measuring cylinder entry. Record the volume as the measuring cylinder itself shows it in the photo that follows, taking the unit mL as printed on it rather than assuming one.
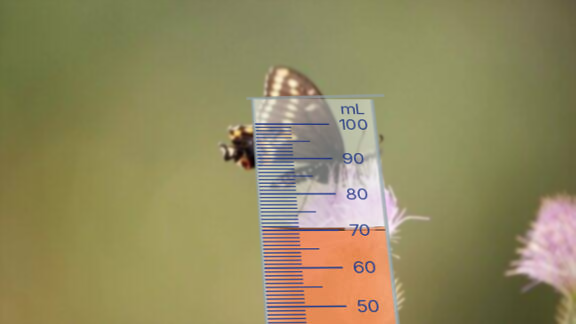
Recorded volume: 70 mL
